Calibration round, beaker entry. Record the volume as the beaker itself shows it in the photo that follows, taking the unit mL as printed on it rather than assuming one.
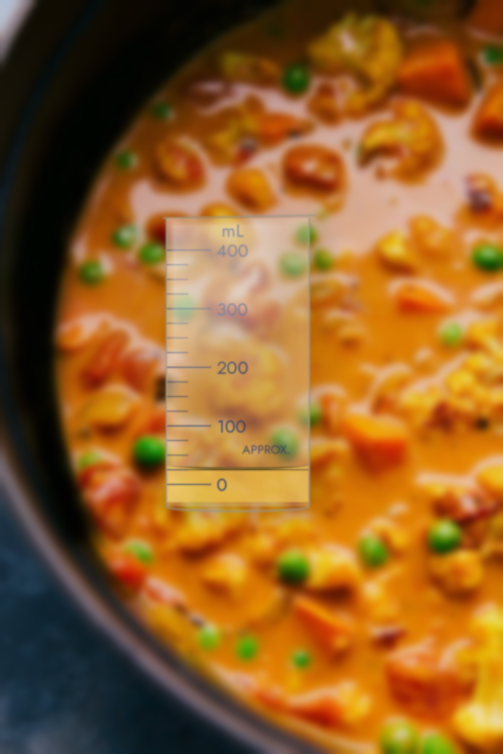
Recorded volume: 25 mL
